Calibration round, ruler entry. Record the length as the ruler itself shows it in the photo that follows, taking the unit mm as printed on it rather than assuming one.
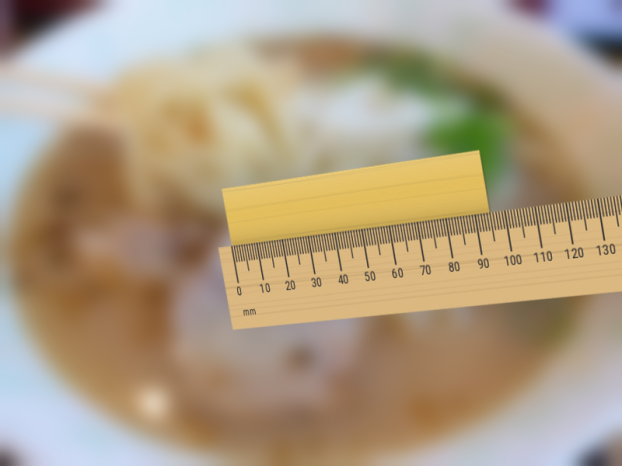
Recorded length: 95 mm
